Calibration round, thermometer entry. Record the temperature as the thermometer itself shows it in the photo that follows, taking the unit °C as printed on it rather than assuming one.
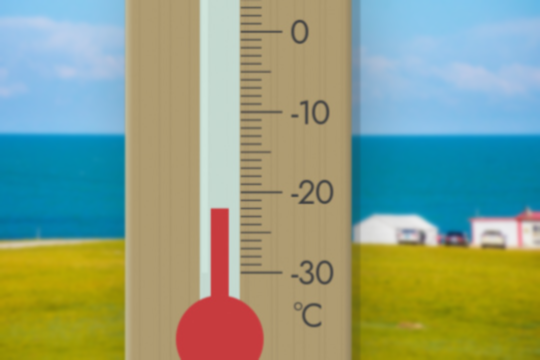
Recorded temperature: -22 °C
